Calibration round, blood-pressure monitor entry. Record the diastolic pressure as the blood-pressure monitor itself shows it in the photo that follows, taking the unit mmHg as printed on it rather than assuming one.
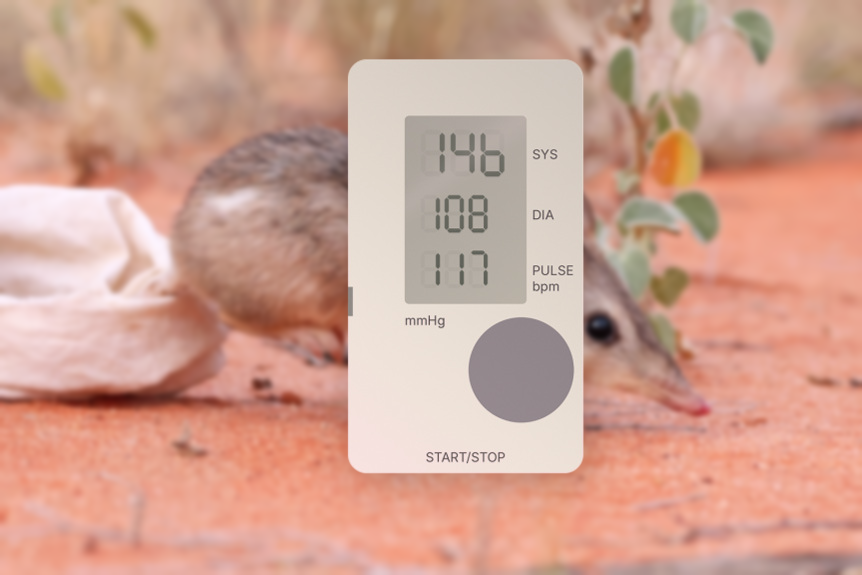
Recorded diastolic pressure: 108 mmHg
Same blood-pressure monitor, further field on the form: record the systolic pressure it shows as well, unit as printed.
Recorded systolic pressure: 146 mmHg
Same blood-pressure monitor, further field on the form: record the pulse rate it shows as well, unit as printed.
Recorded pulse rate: 117 bpm
